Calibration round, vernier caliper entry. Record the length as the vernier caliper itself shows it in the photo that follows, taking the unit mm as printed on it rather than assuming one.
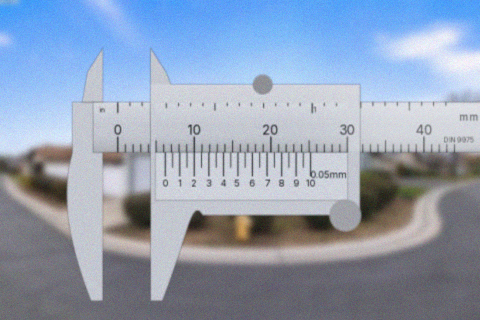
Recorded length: 6.2 mm
